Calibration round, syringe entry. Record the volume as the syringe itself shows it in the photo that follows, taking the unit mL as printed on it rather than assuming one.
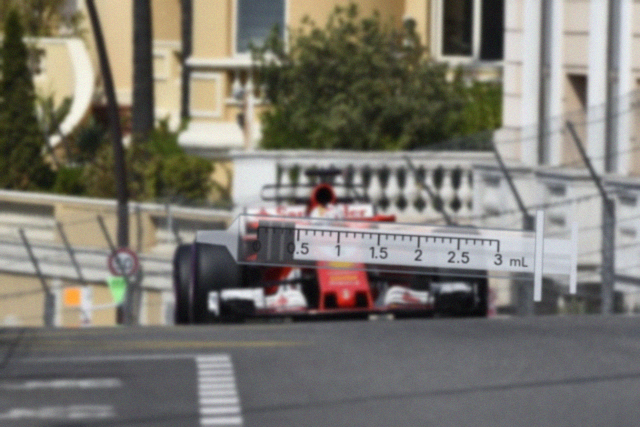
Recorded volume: 0 mL
